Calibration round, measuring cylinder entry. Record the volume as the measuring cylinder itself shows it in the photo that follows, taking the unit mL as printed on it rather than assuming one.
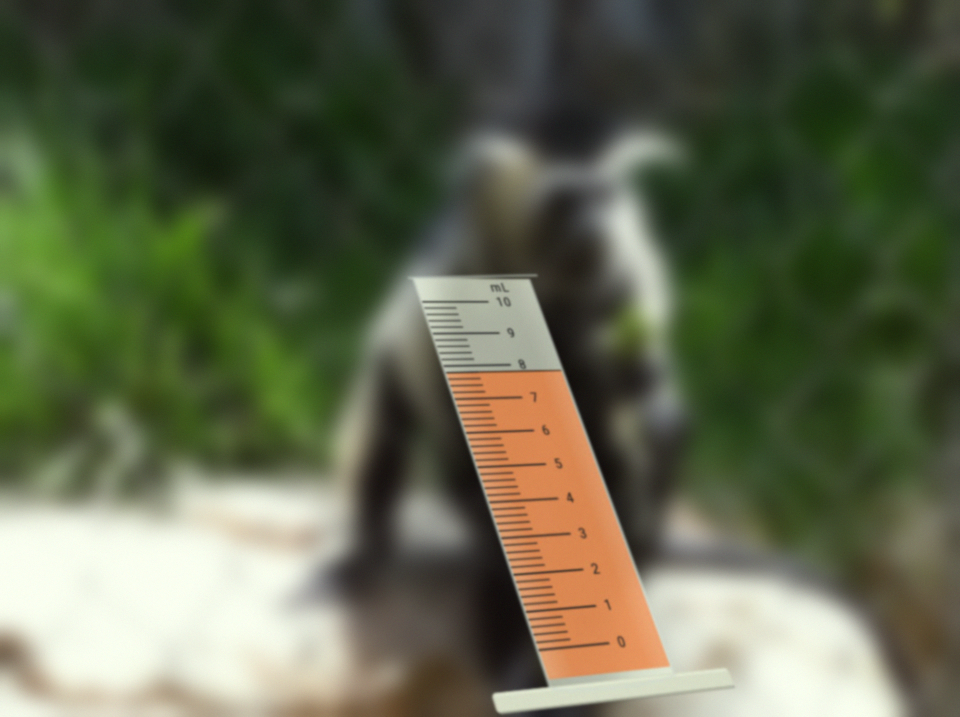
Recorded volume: 7.8 mL
